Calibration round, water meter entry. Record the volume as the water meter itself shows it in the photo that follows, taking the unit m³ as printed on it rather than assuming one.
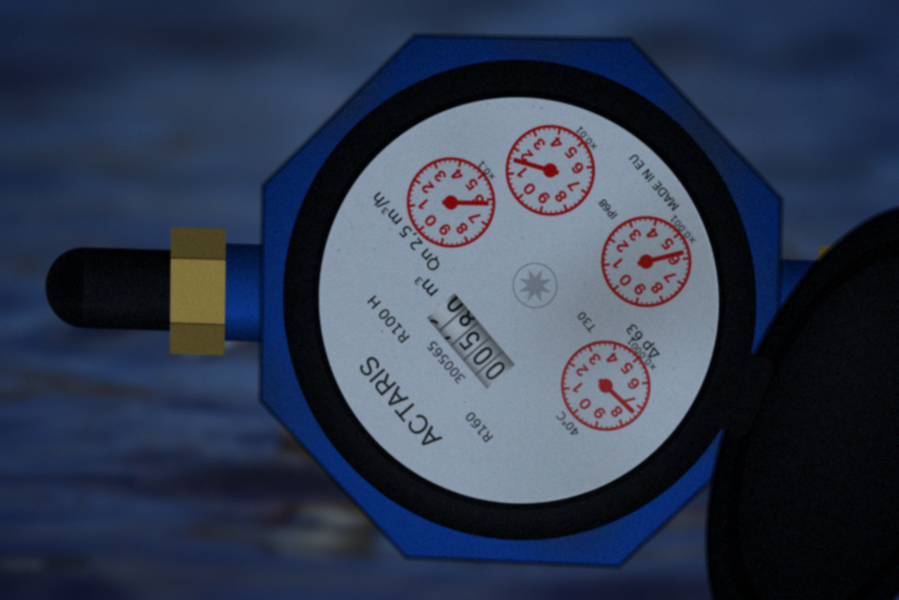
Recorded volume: 579.6157 m³
